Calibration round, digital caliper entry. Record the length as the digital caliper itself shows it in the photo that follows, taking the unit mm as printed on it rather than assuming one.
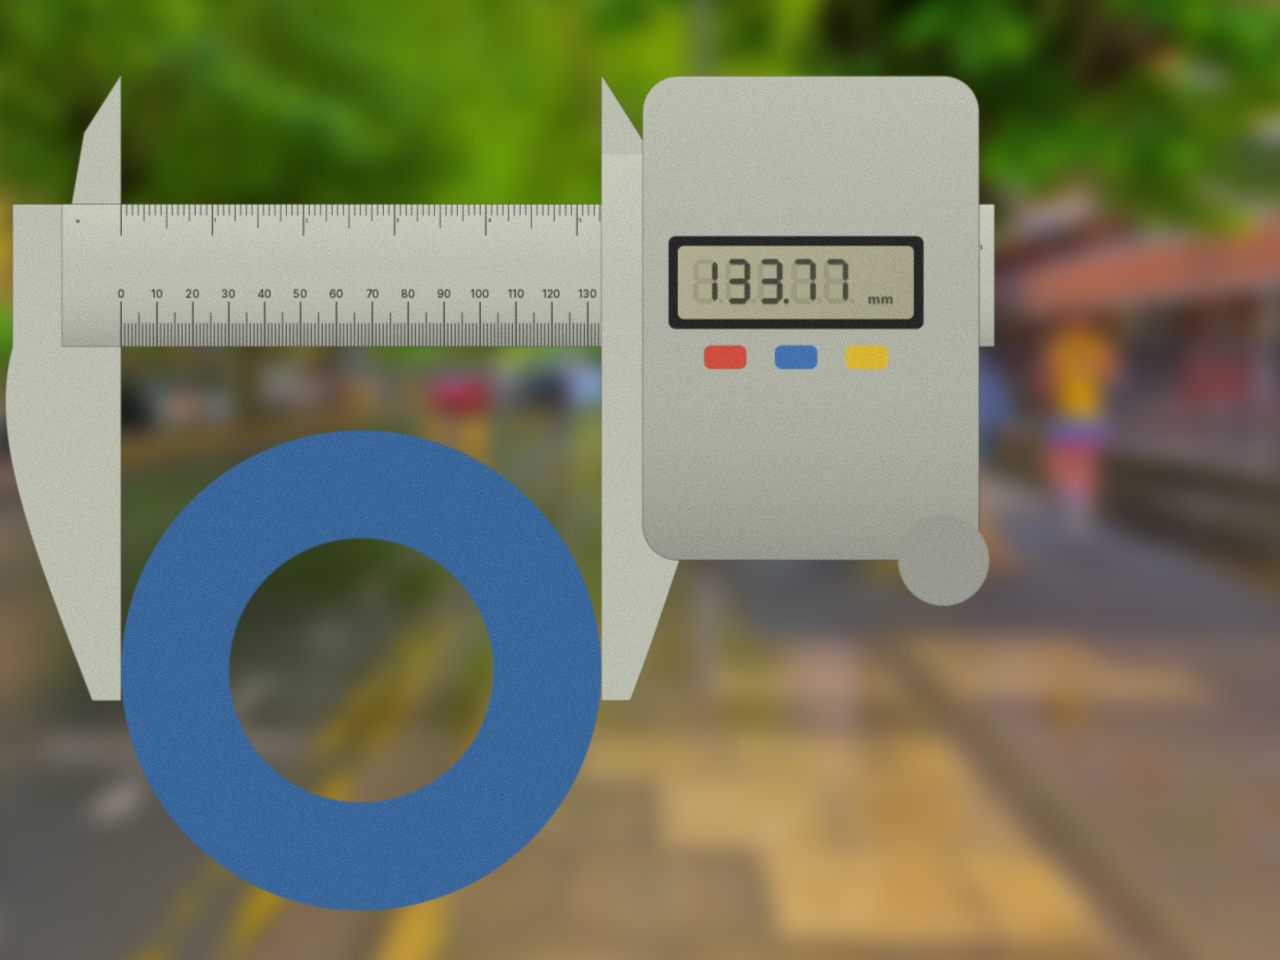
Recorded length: 133.77 mm
